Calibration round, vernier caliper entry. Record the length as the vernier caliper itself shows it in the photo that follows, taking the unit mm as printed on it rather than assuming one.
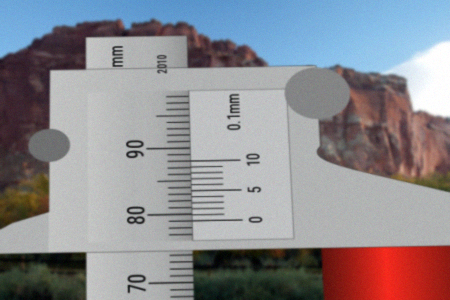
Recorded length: 79.0 mm
